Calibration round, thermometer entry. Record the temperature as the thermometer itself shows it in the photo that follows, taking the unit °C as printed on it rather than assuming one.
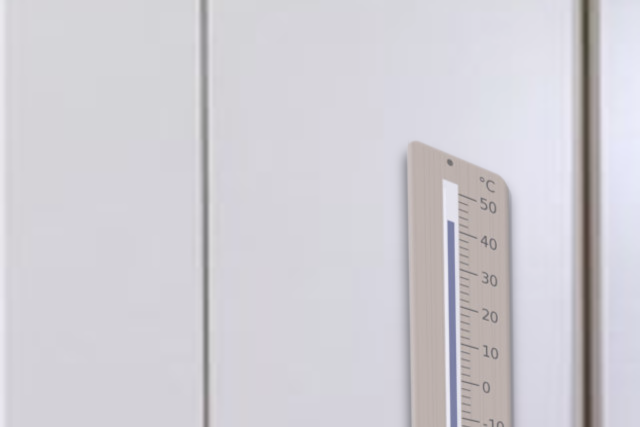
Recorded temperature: 42 °C
